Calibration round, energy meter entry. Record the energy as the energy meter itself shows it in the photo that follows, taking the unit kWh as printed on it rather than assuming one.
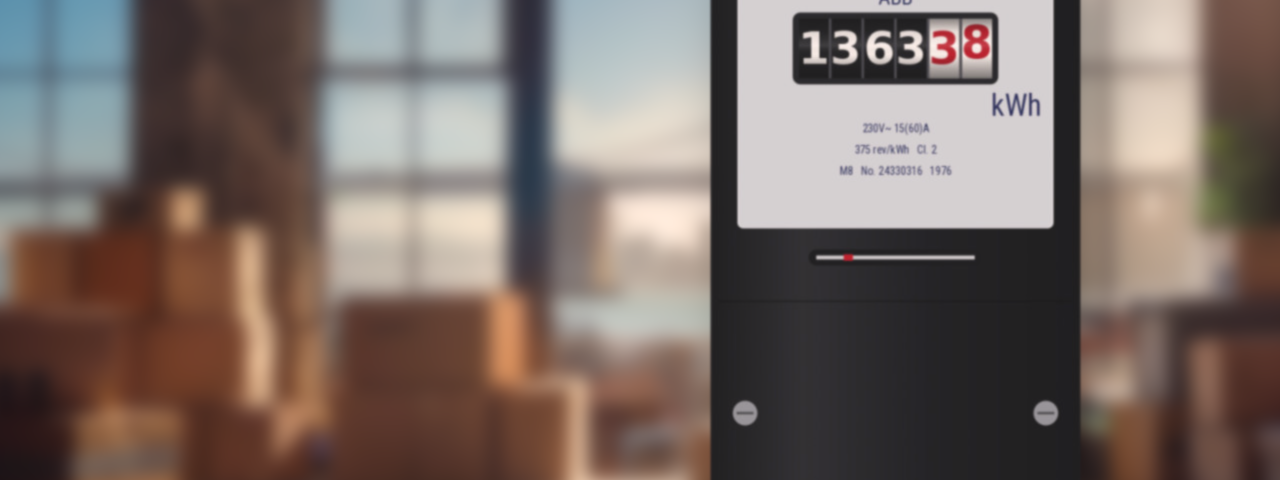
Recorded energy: 1363.38 kWh
